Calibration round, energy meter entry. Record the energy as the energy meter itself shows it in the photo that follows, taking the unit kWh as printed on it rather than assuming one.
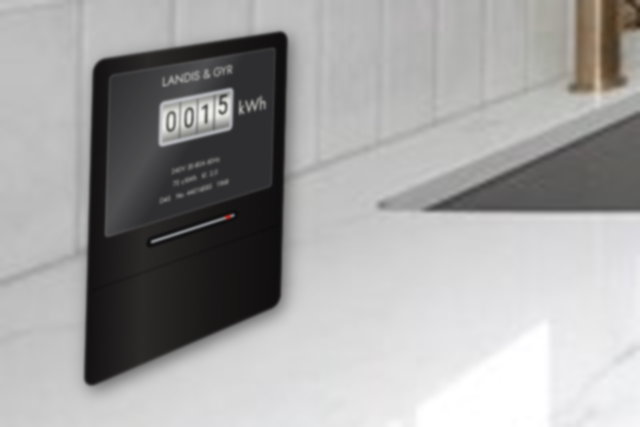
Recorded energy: 15 kWh
